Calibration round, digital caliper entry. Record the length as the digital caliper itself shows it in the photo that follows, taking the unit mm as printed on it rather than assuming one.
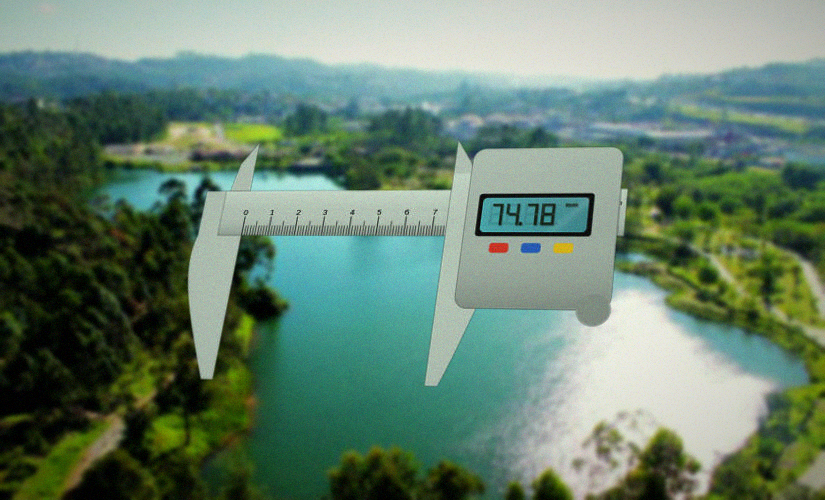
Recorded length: 74.78 mm
